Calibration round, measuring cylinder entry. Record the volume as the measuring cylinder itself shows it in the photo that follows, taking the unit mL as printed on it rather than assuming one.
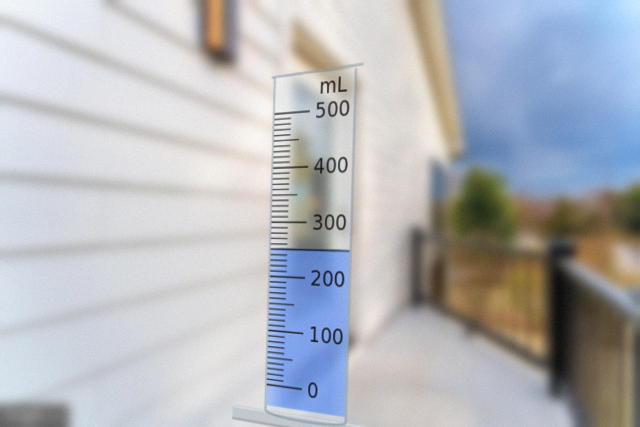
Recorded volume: 250 mL
